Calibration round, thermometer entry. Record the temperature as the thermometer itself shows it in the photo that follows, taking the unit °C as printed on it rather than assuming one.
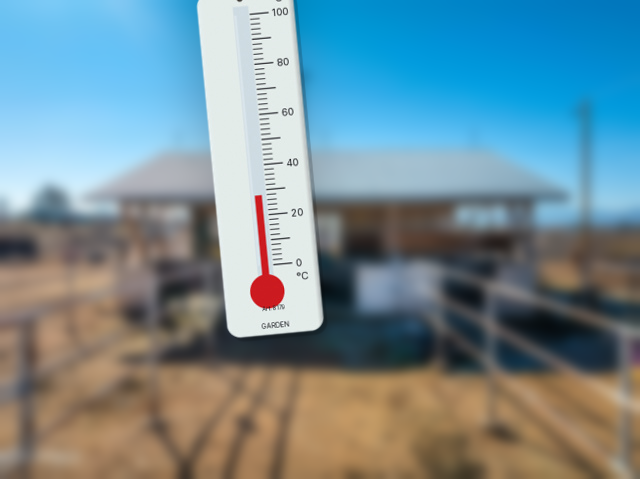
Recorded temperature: 28 °C
